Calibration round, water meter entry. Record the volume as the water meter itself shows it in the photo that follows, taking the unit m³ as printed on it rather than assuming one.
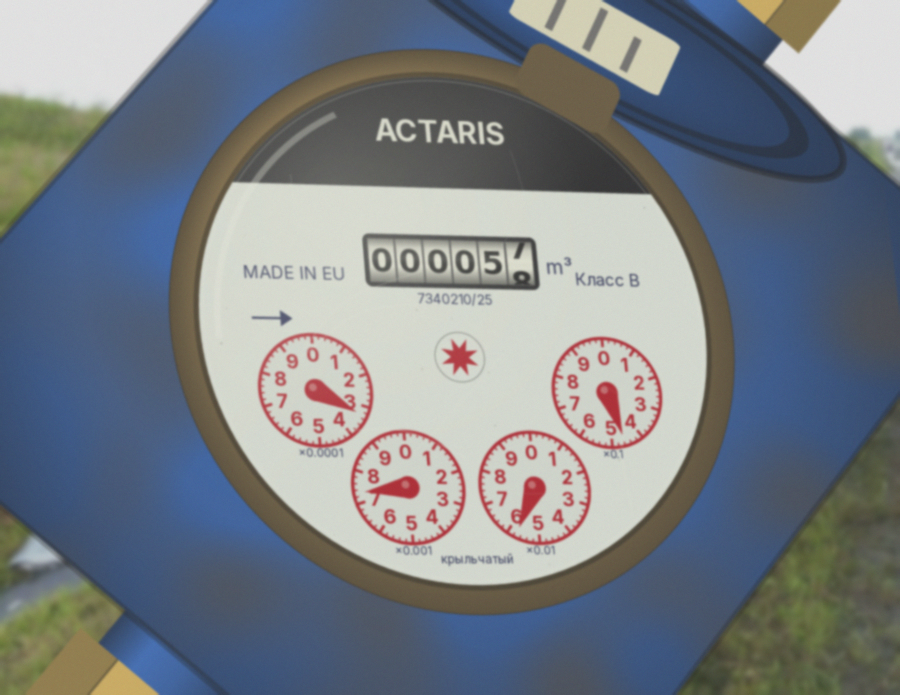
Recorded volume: 57.4573 m³
